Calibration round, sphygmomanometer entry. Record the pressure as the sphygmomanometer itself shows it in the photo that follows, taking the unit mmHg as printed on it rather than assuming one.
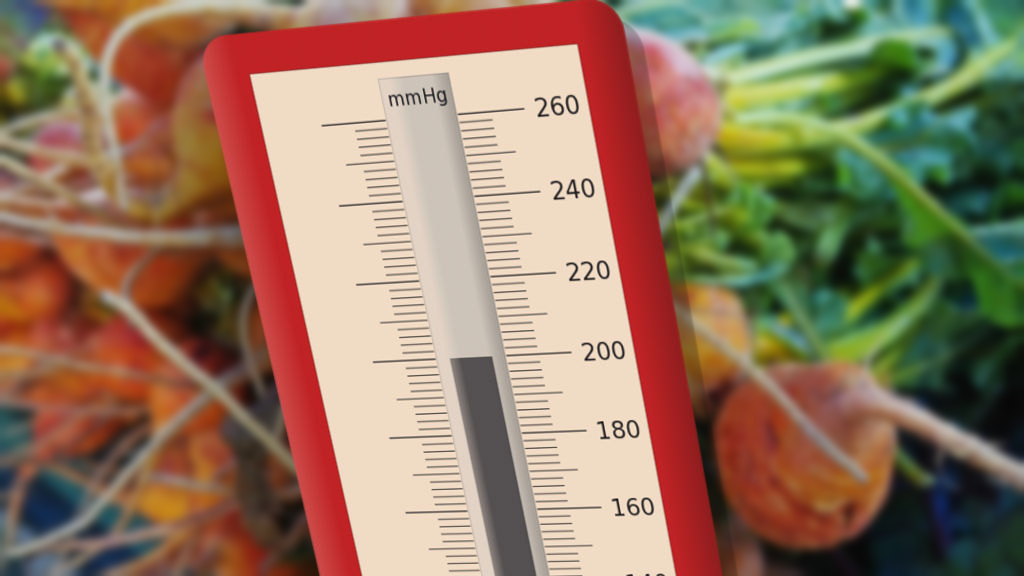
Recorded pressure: 200 mmHg
